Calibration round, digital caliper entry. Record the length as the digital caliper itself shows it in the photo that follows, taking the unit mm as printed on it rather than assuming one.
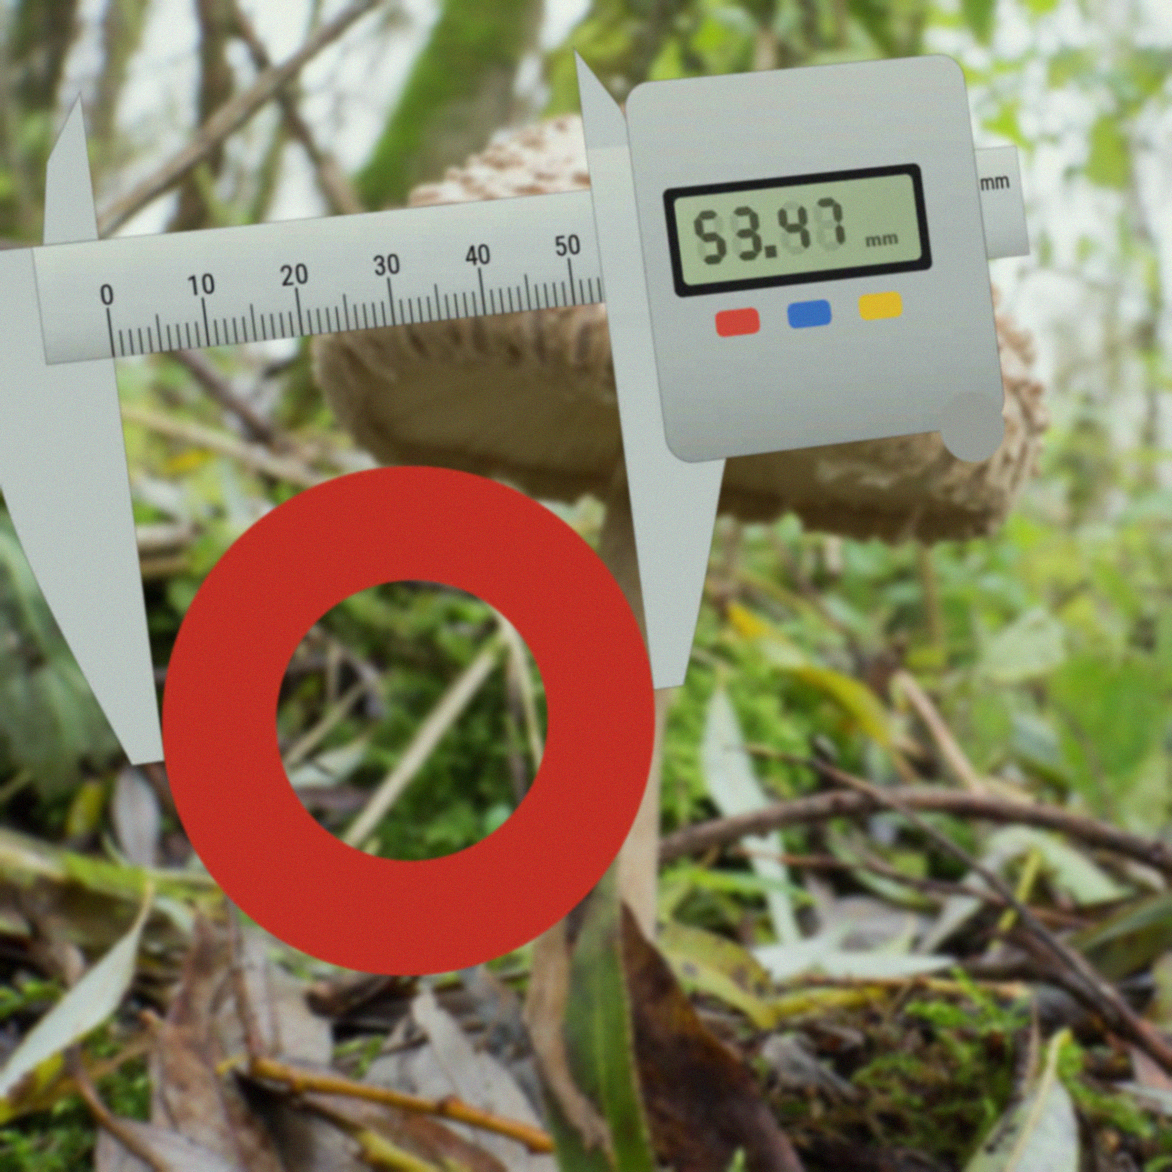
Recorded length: 53.47 mm
